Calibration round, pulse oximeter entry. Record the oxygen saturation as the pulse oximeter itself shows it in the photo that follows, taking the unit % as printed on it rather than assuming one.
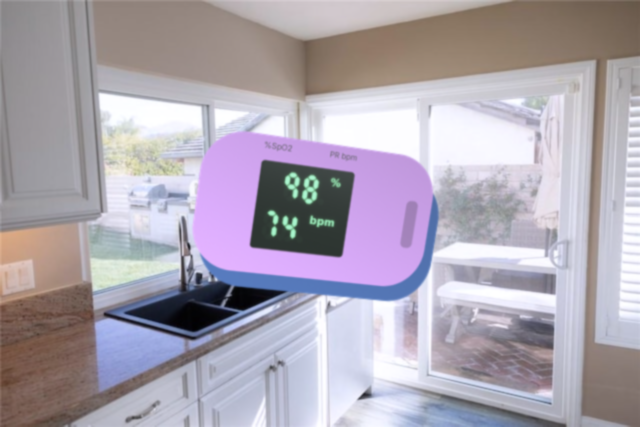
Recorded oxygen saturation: 98 %
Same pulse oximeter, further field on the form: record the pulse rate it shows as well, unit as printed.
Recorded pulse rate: 74 bpm
